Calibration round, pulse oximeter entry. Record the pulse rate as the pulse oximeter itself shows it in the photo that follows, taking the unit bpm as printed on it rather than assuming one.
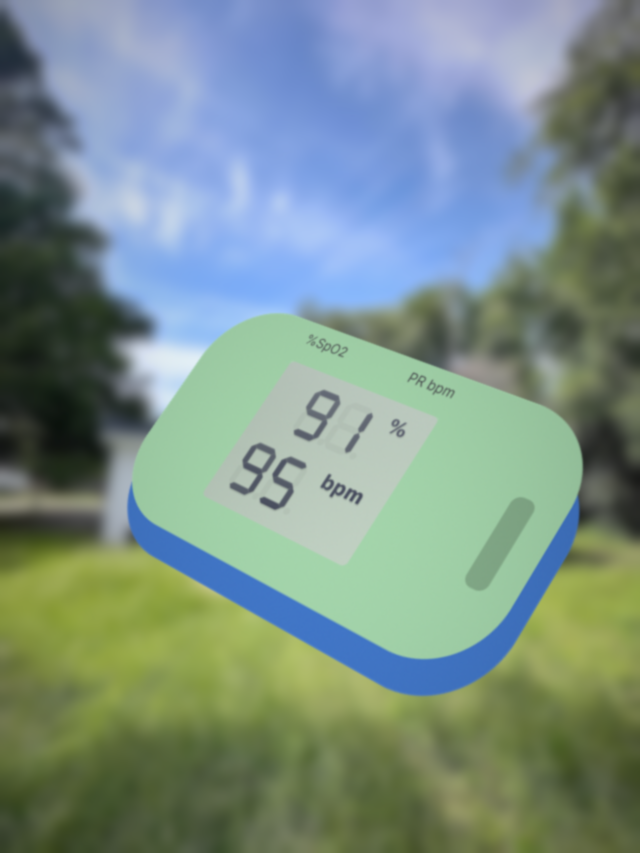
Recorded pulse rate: 95 bpm
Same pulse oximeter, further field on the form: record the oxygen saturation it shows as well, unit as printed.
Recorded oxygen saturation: 91 %
